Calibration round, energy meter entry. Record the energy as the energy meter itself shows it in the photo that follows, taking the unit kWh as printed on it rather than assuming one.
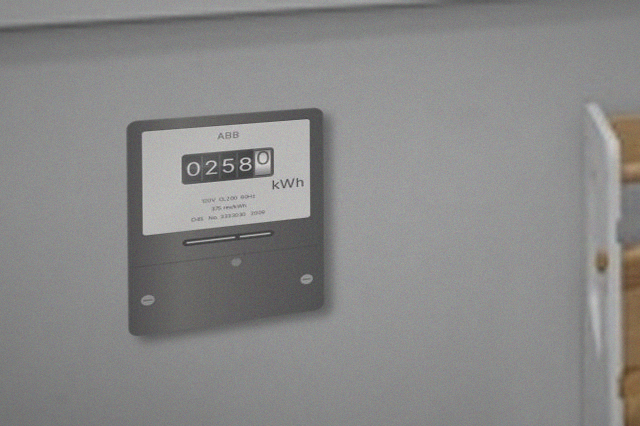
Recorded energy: 258.0 kWh
